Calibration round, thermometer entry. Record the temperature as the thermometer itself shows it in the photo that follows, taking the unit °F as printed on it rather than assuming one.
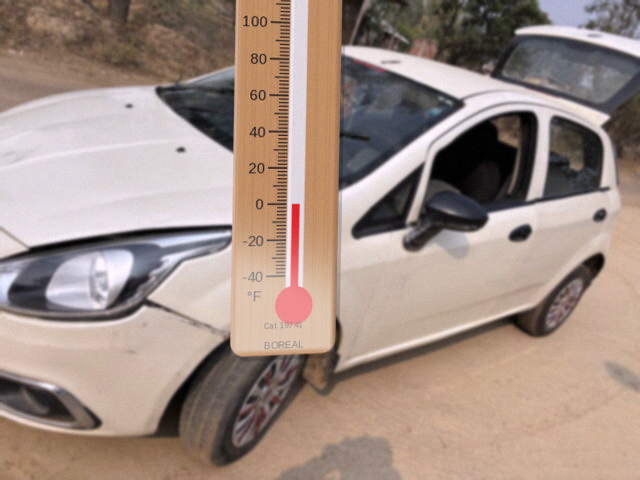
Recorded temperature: 0 °F
